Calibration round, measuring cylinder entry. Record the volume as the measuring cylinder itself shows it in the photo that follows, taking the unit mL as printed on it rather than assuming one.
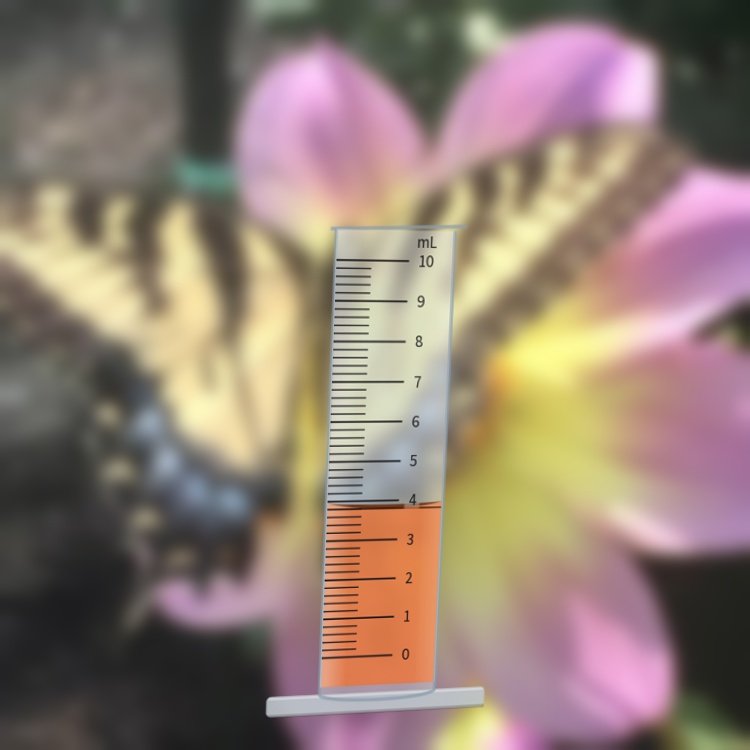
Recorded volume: 3.8 mL
